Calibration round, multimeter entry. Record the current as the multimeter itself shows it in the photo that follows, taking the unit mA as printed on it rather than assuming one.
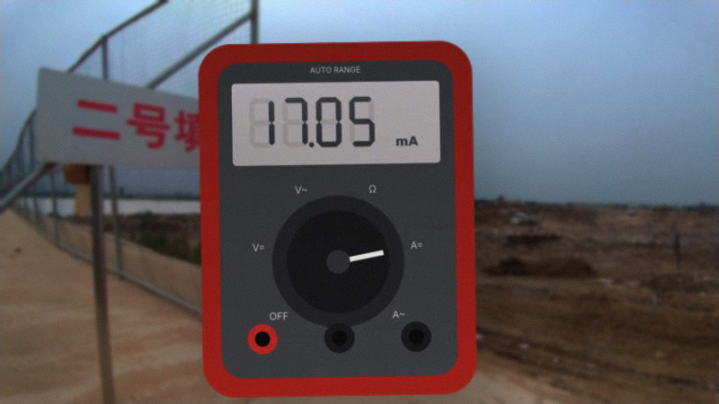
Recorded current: 17.05 mA
